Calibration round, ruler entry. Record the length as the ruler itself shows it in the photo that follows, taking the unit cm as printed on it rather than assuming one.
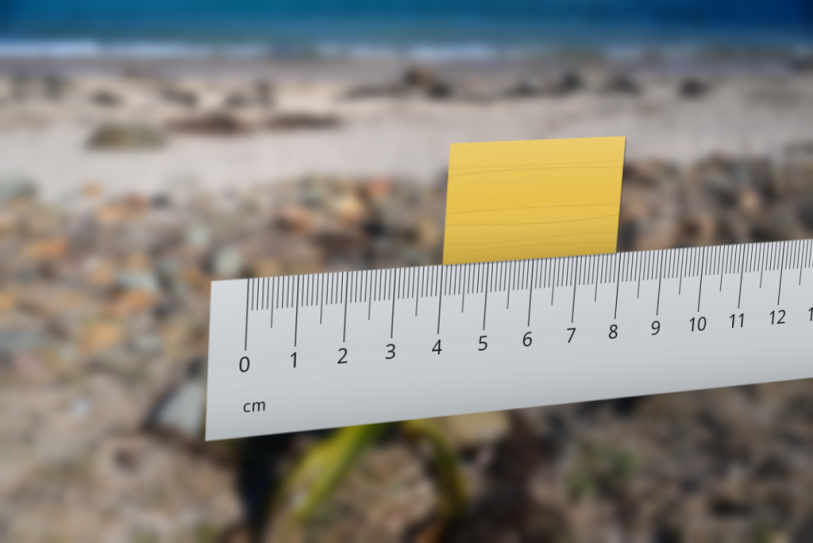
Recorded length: 3.9 cm
